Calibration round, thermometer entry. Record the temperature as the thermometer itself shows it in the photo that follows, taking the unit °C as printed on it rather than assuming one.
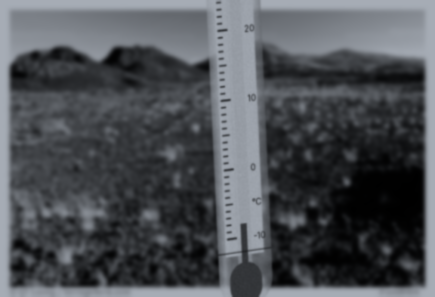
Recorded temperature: -8 °C
